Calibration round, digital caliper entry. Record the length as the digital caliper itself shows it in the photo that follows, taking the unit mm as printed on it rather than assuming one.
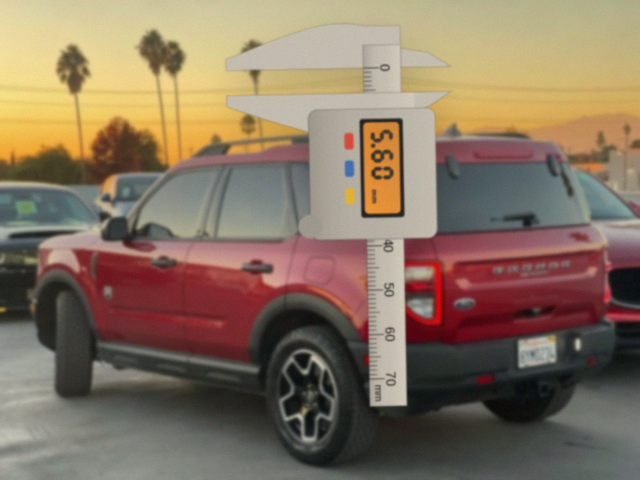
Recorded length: 5.60 mm
